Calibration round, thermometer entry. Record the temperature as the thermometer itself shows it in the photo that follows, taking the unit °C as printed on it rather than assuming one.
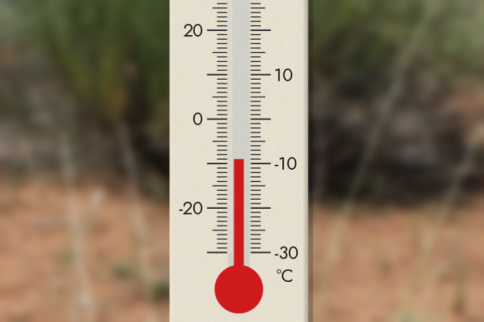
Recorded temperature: -9 °C
